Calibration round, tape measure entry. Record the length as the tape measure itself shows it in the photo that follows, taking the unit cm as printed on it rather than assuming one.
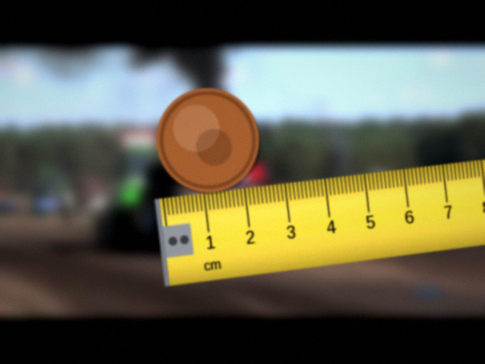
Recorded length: 2.5 cm
